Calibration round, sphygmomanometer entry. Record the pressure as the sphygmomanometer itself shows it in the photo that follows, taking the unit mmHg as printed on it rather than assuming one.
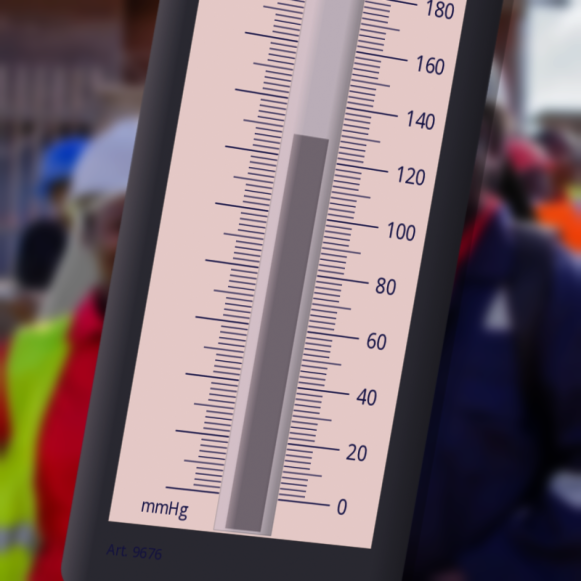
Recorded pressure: 128 mmHg
